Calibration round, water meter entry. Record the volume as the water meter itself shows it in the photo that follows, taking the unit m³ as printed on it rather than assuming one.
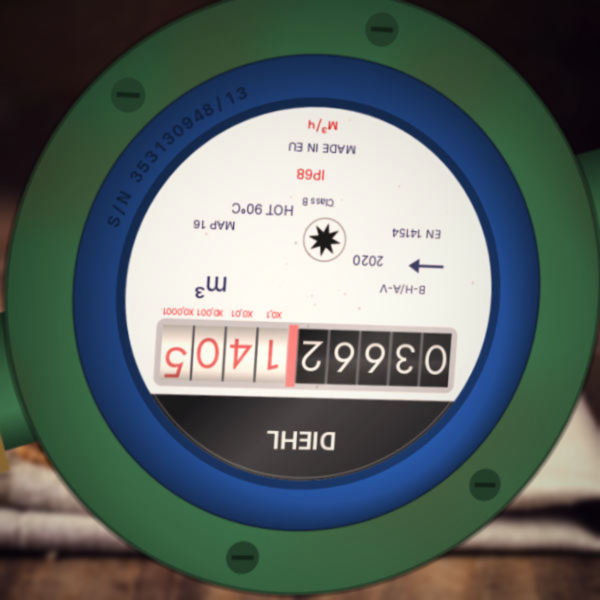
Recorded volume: 3662.1405 m³
